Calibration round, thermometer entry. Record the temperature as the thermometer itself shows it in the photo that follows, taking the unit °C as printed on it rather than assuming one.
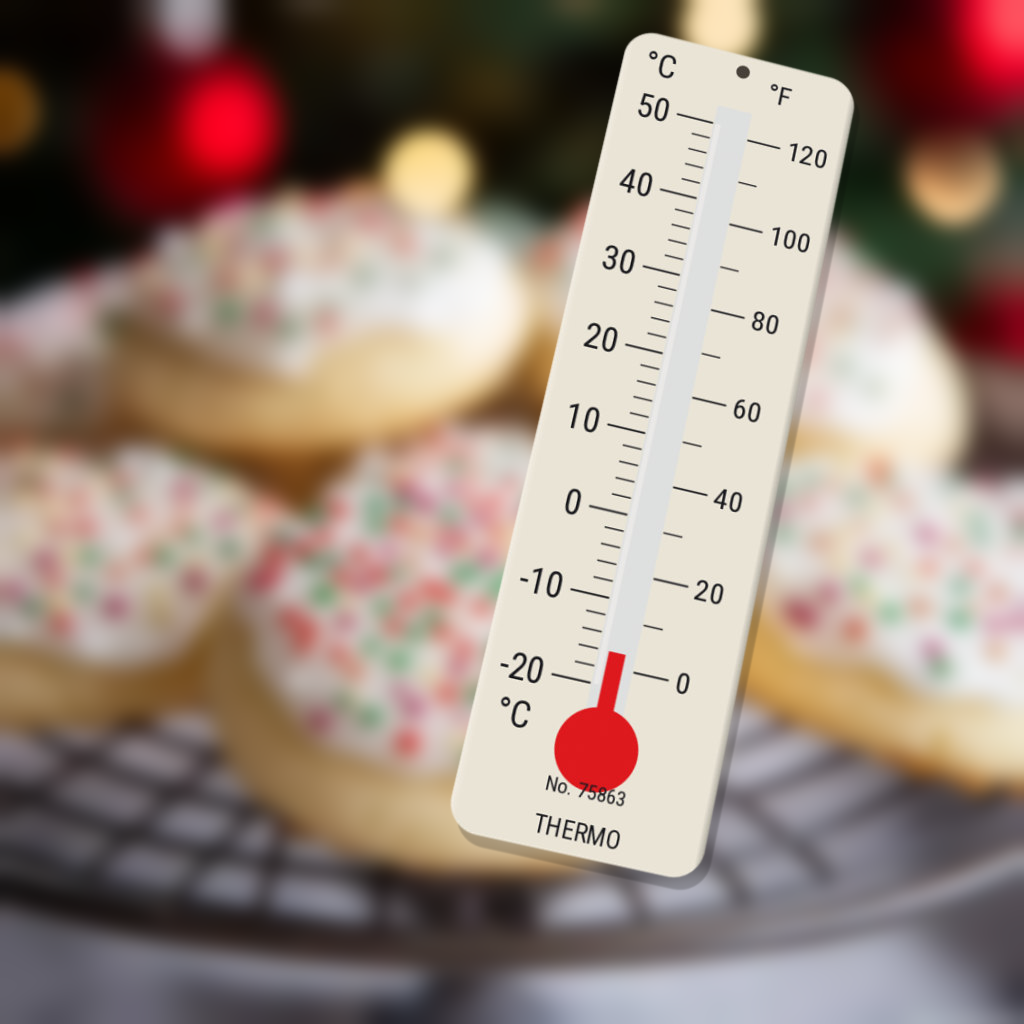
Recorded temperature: -16 °C
